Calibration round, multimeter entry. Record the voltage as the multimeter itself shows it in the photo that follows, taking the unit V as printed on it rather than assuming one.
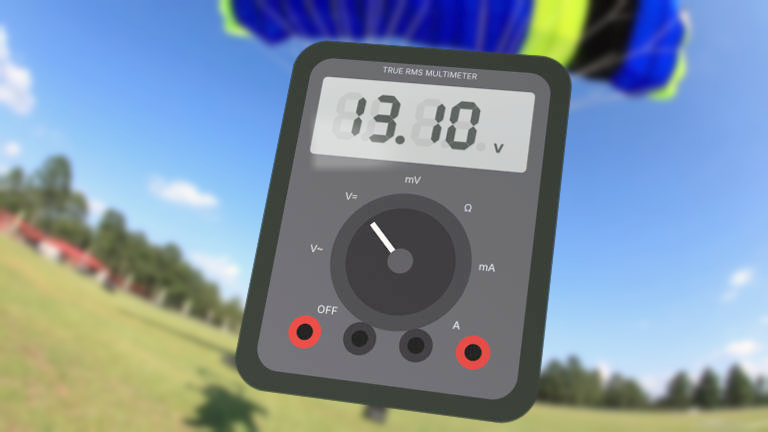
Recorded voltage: 13.10 V
